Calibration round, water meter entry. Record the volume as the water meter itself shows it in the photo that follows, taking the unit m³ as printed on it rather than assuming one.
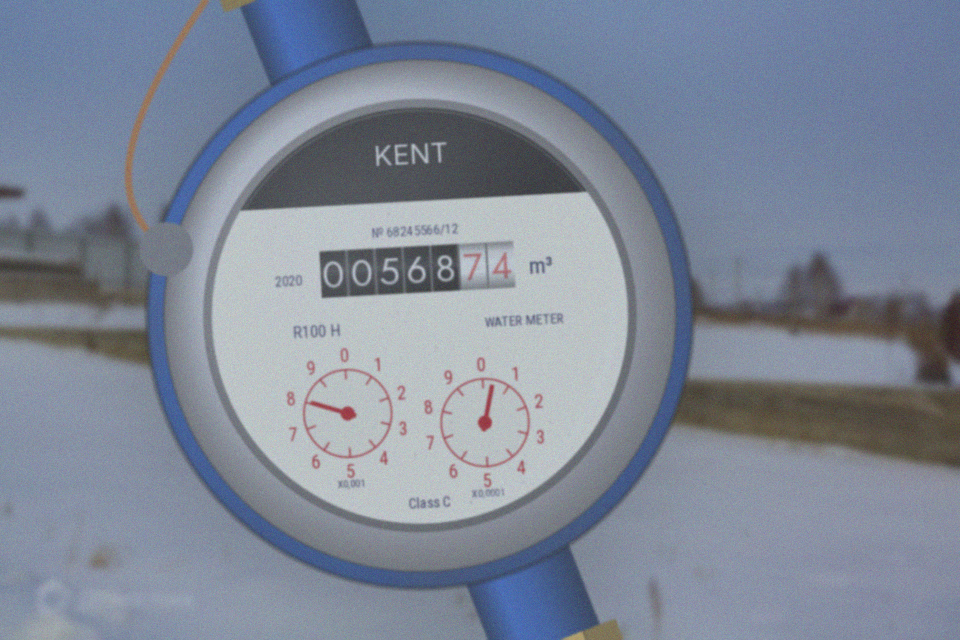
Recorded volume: 568.7480 m³
